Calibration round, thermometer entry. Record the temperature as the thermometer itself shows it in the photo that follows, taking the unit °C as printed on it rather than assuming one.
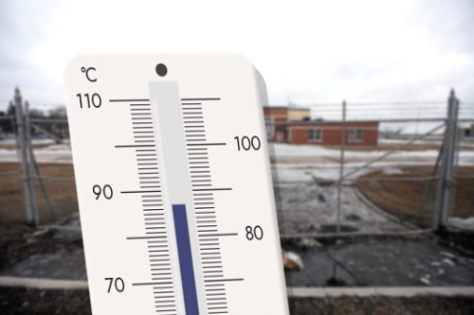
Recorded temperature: 87 °C
